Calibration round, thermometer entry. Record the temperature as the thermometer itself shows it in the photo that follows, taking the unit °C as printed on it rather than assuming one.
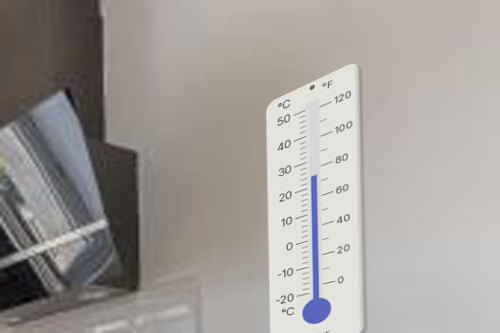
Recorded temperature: 24 °C
